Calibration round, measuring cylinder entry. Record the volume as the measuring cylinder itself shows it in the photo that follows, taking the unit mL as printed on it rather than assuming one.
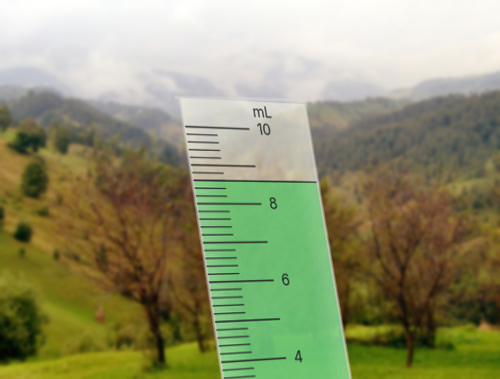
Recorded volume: 8.6 mL
